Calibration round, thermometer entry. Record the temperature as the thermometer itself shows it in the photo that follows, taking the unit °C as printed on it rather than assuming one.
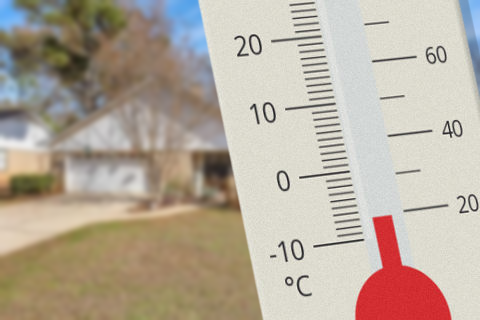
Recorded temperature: -7 °C
